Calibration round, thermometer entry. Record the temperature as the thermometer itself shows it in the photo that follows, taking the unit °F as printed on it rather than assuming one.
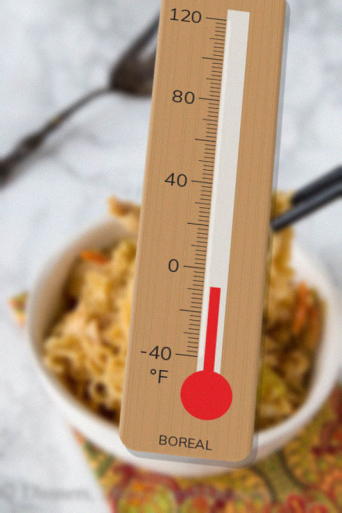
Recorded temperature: -8 °F
